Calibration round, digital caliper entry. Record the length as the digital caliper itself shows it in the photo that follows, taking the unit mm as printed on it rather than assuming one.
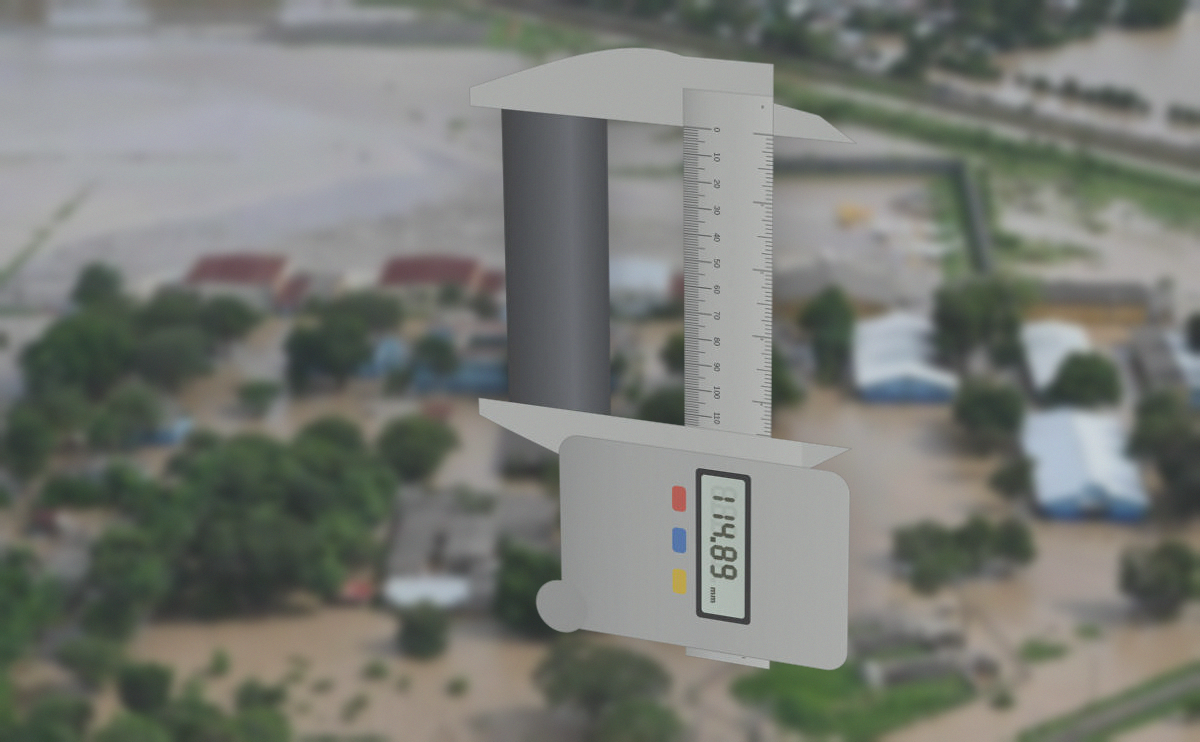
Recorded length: 114.89 mm
